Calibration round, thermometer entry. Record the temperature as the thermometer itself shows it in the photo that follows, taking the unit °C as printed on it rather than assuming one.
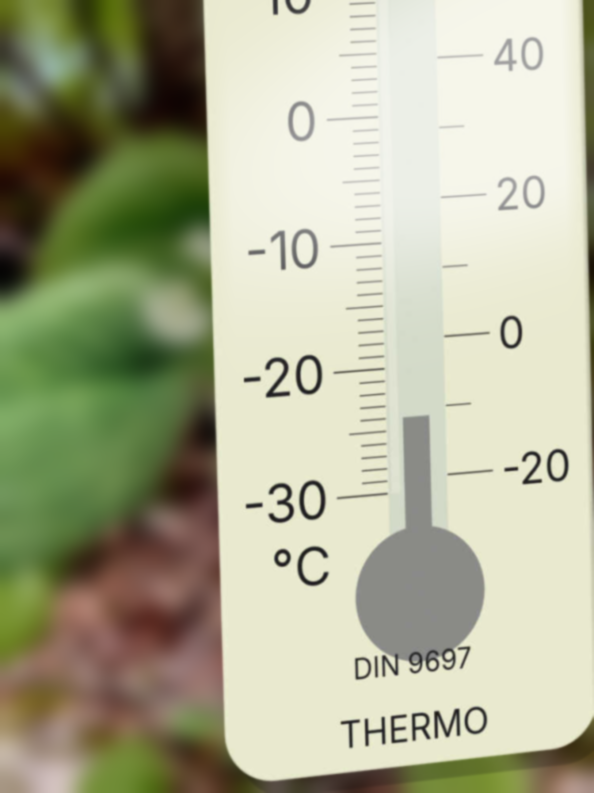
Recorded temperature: -24 °C
